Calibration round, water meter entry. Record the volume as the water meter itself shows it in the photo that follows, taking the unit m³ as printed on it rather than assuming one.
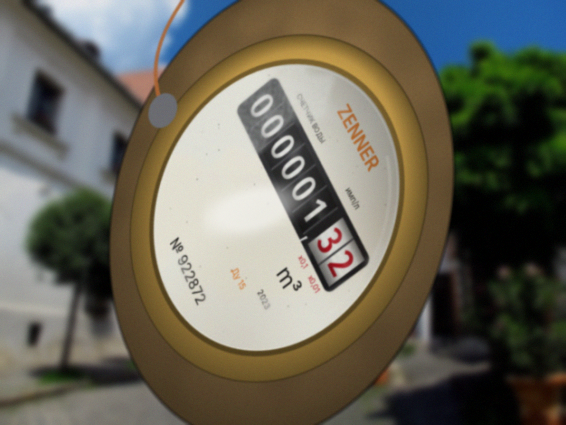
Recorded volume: 1.32 m³
